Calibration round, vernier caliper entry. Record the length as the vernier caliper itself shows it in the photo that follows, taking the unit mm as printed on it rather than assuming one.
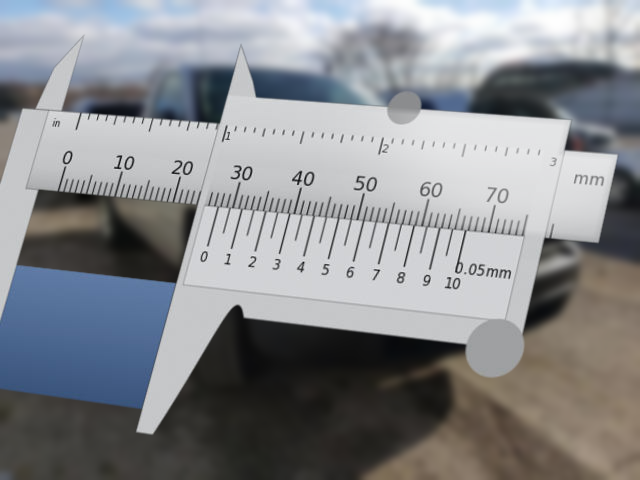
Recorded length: 27.6 mm
